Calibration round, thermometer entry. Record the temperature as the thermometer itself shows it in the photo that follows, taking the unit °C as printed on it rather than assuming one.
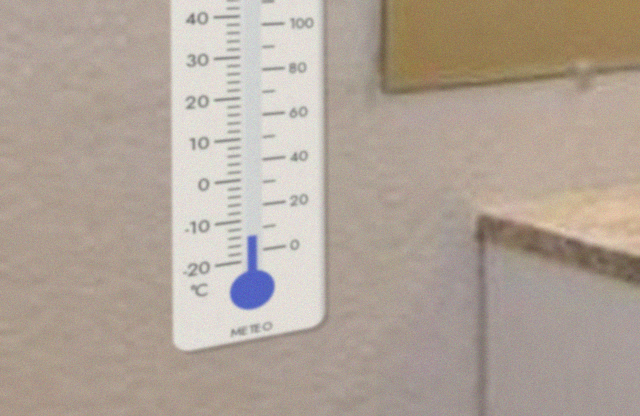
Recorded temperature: -14 °C
